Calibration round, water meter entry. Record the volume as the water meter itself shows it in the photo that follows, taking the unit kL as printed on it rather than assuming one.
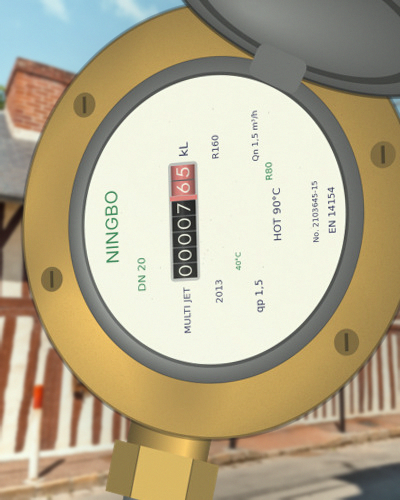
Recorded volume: 7.65 kL
